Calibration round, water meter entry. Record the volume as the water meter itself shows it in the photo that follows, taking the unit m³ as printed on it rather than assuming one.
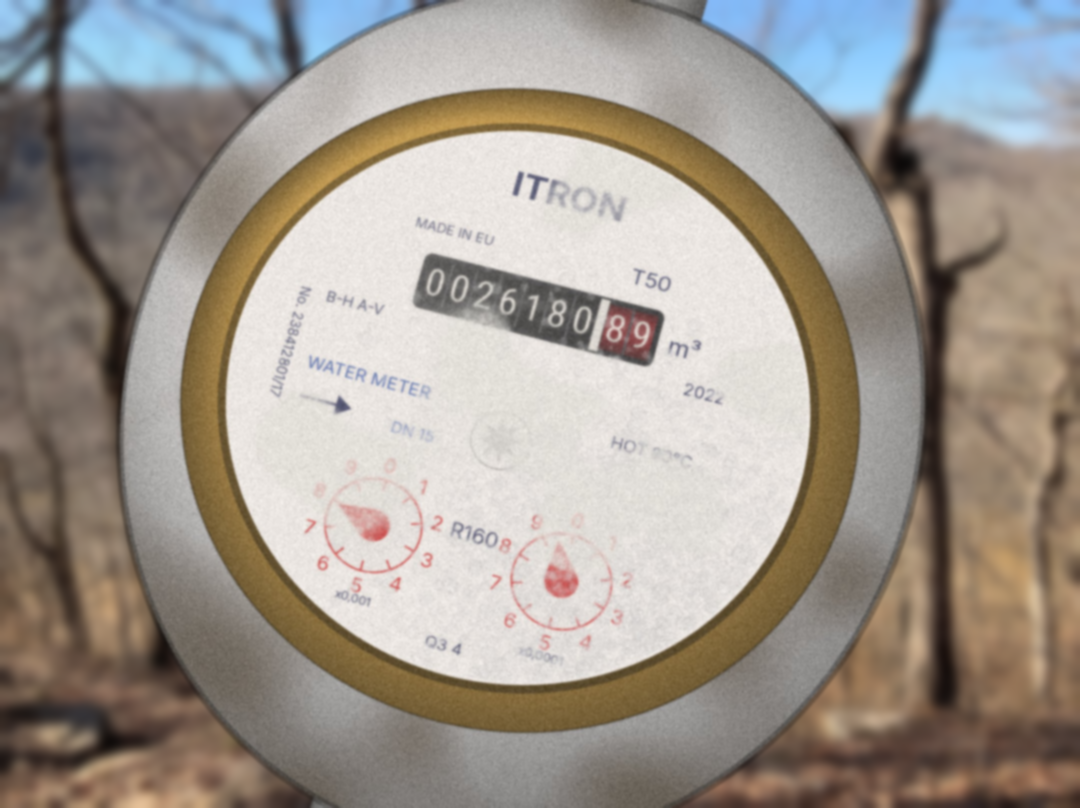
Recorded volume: 26180.8979 m³
